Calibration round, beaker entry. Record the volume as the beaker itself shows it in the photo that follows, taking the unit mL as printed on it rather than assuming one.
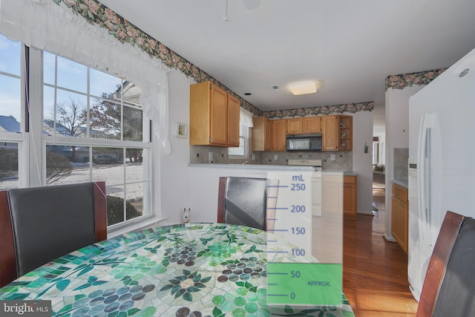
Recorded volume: 75 mL
